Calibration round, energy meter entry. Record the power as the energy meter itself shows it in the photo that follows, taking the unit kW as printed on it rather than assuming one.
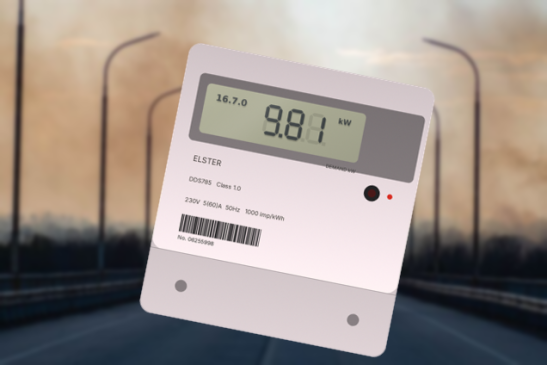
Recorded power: 9.81 kW
